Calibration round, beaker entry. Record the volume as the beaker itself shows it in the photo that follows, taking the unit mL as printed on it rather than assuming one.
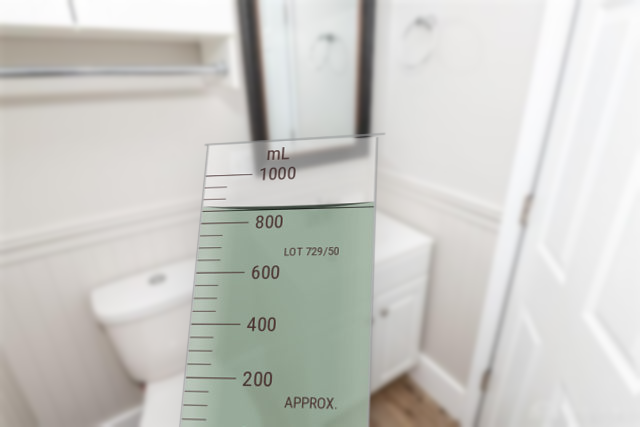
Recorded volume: 850 mL
